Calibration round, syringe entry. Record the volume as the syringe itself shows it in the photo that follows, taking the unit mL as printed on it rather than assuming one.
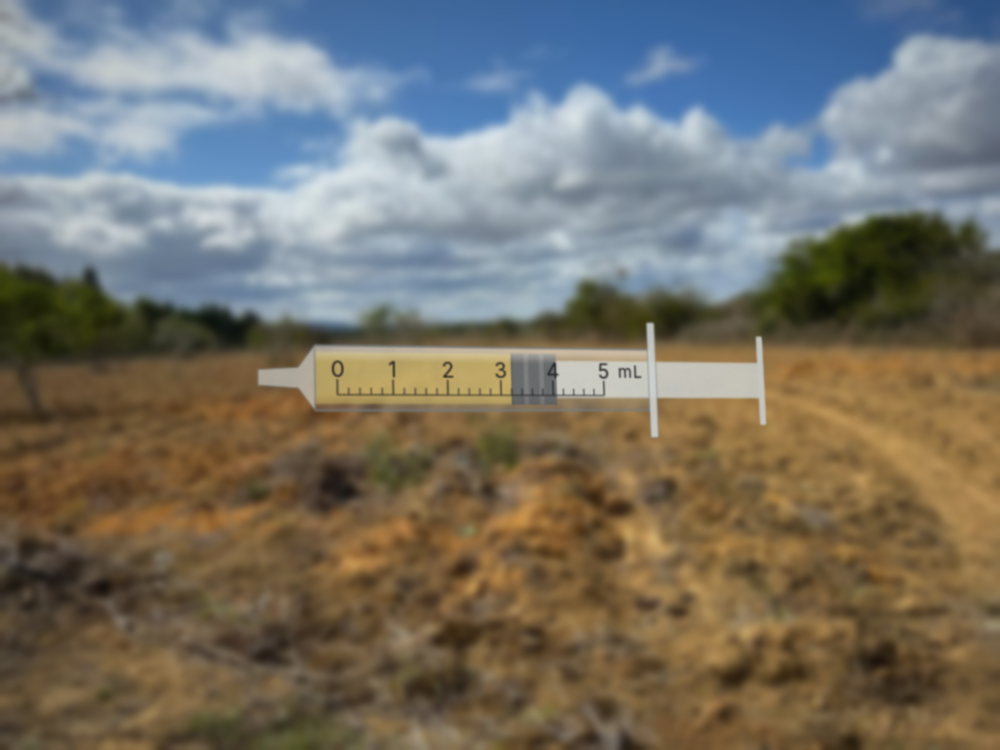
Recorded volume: 3.2 mL
